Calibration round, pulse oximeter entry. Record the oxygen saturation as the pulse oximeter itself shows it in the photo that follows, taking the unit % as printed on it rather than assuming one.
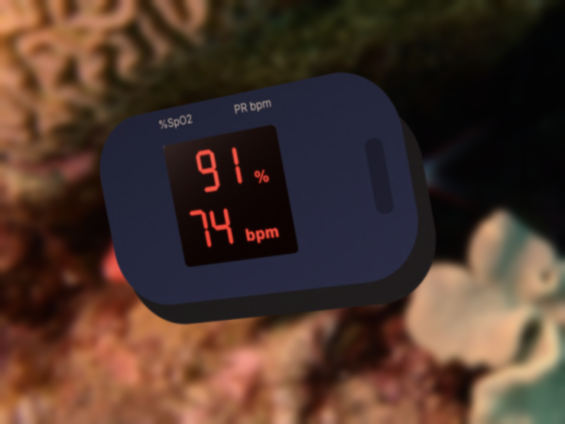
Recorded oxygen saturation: 91 %
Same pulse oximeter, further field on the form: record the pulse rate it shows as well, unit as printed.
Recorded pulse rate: 74 bpm
